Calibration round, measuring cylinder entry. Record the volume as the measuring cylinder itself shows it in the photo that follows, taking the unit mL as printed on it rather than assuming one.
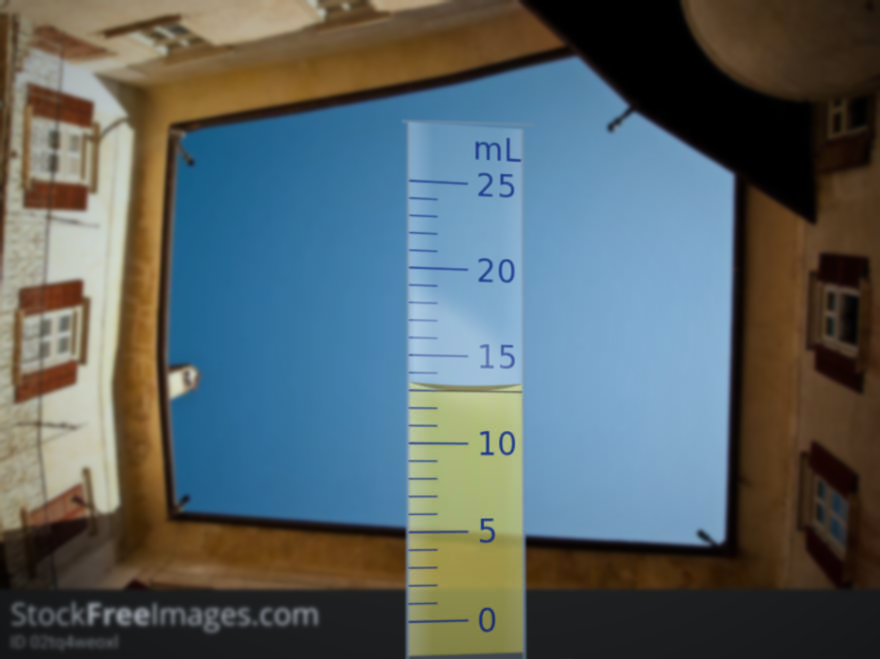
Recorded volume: 13 mL
